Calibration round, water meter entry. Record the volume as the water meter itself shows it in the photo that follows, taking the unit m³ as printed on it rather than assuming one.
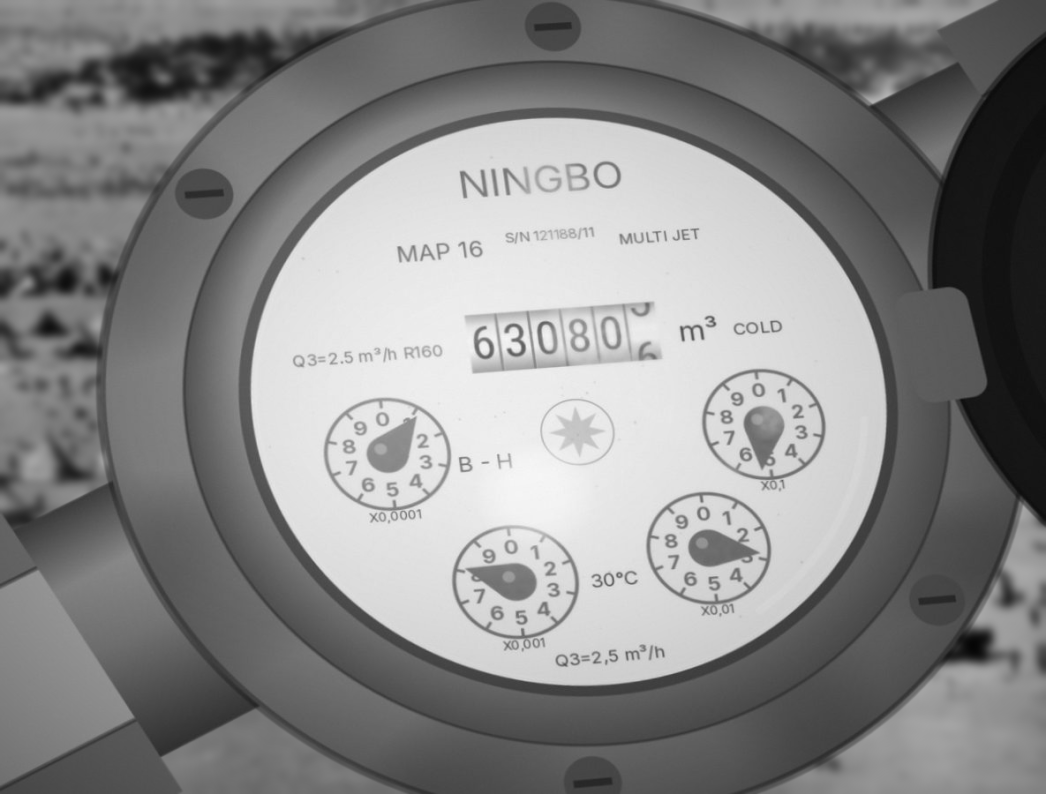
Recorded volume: 630805.5281 m³
